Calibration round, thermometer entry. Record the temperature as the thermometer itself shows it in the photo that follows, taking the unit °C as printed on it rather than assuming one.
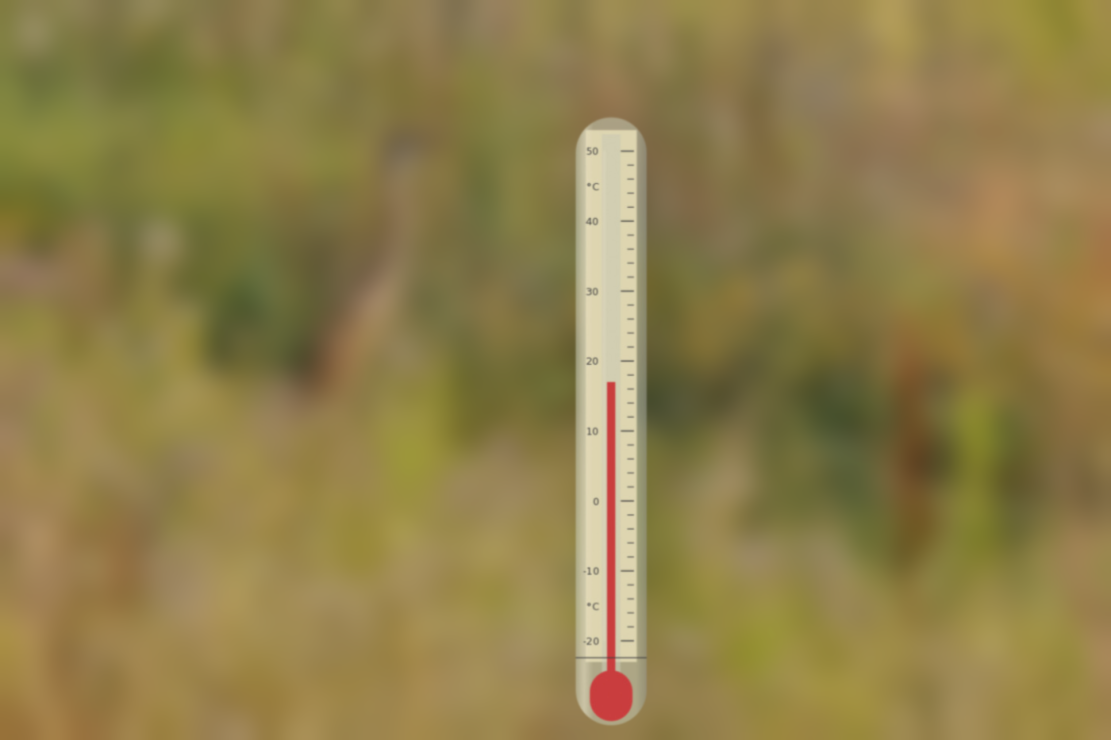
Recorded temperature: 17 °C
